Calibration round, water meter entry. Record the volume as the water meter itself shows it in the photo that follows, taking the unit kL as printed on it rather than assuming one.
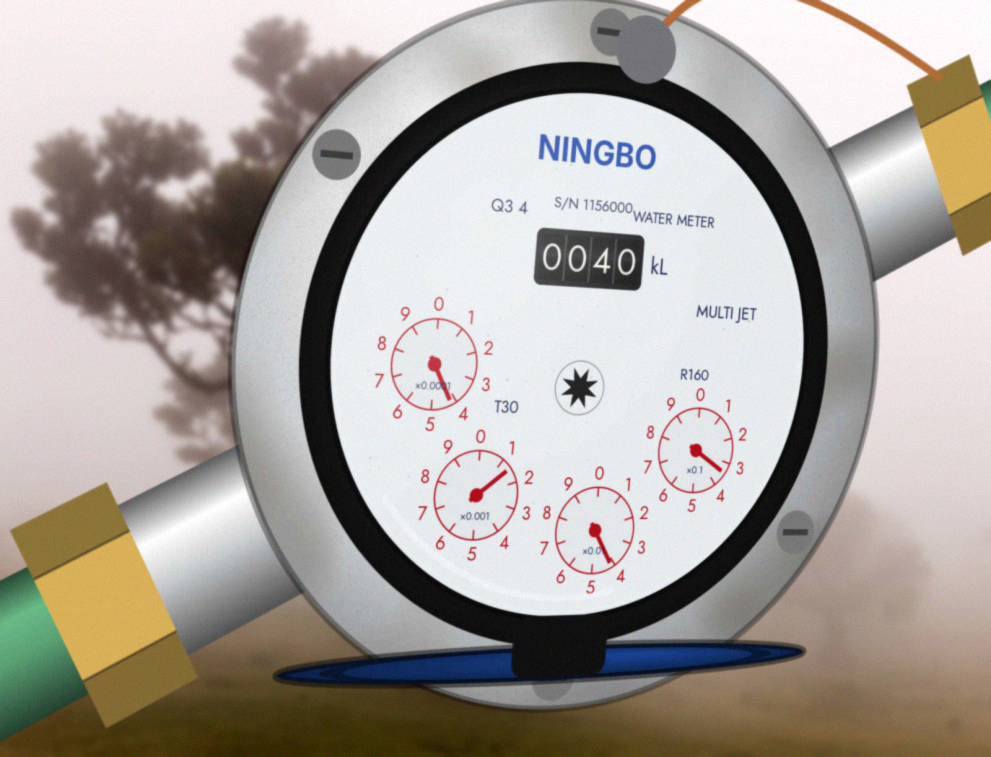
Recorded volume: 40.3414 kL
